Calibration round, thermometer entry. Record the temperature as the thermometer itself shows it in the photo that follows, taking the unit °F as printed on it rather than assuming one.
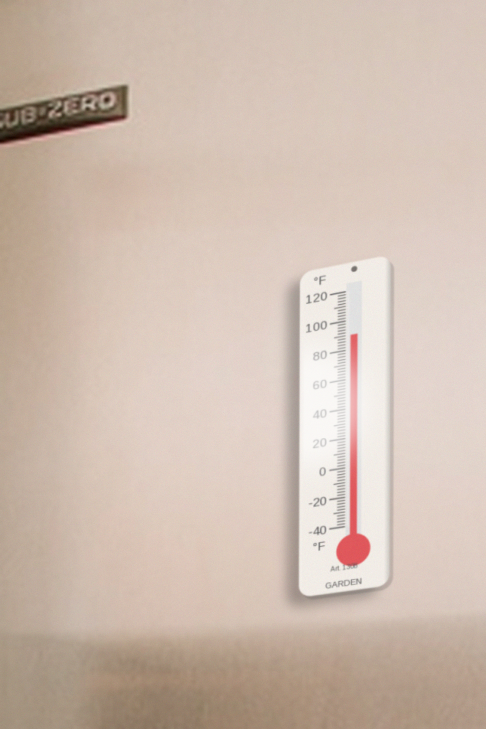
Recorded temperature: 90 °F
